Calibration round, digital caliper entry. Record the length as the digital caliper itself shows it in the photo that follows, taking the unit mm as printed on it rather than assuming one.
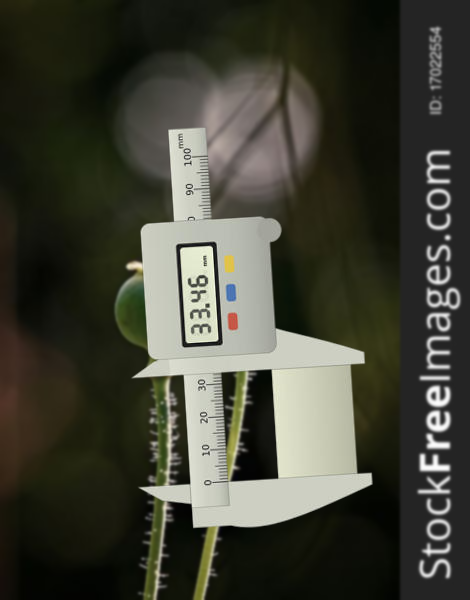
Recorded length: 33.46 mm
